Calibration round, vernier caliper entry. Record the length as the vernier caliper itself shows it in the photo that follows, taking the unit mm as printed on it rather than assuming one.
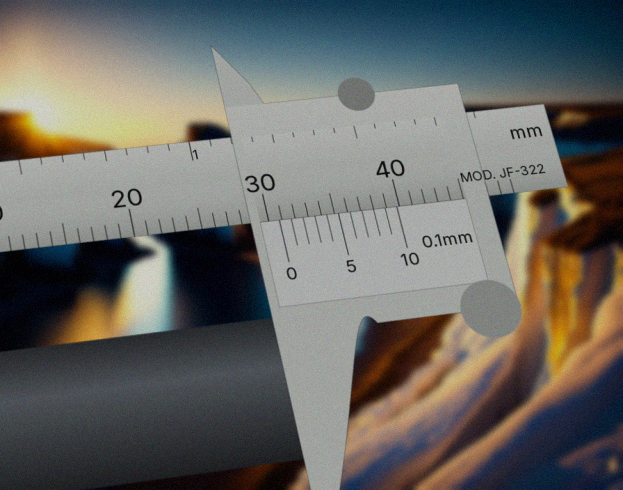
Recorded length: 30.8 mm
